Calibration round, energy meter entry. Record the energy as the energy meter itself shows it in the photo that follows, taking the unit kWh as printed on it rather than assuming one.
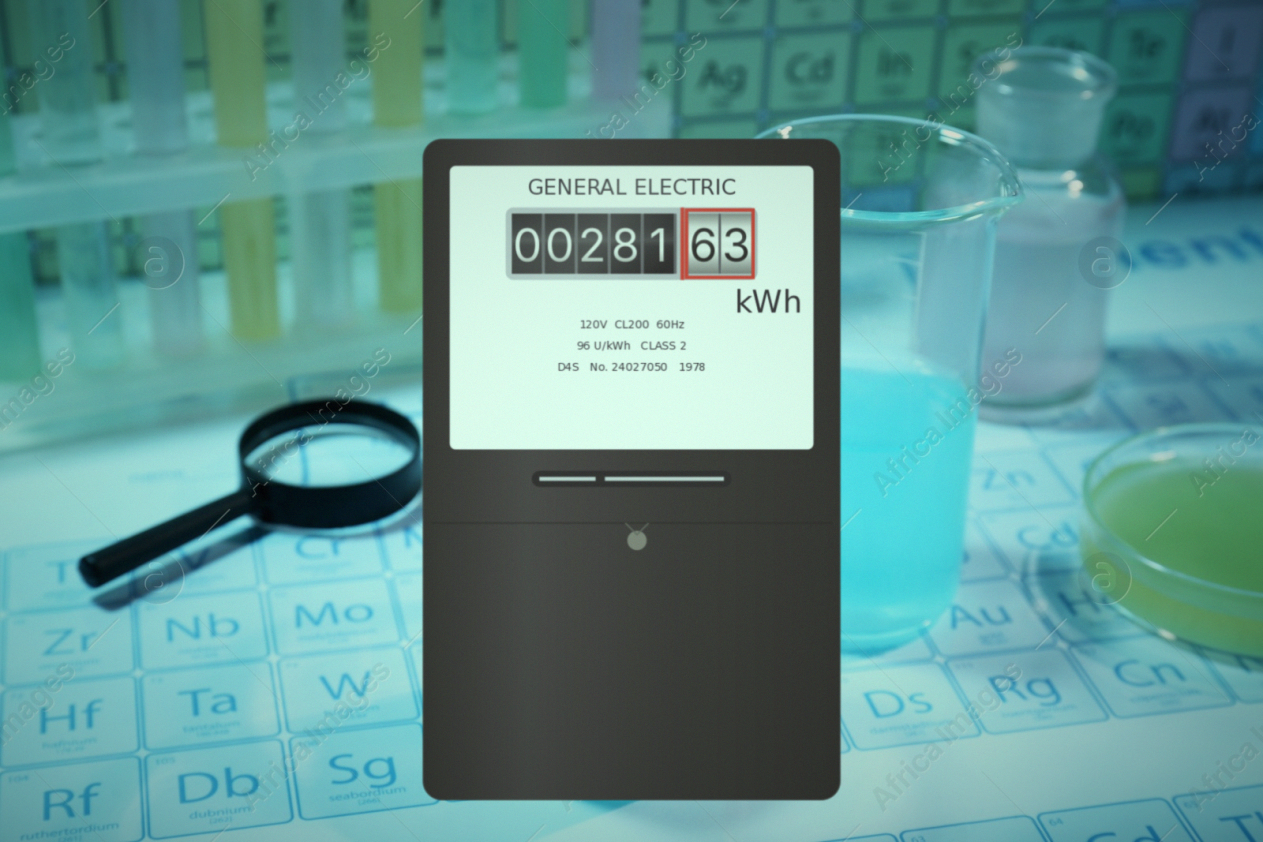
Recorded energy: 281.63 kWh
